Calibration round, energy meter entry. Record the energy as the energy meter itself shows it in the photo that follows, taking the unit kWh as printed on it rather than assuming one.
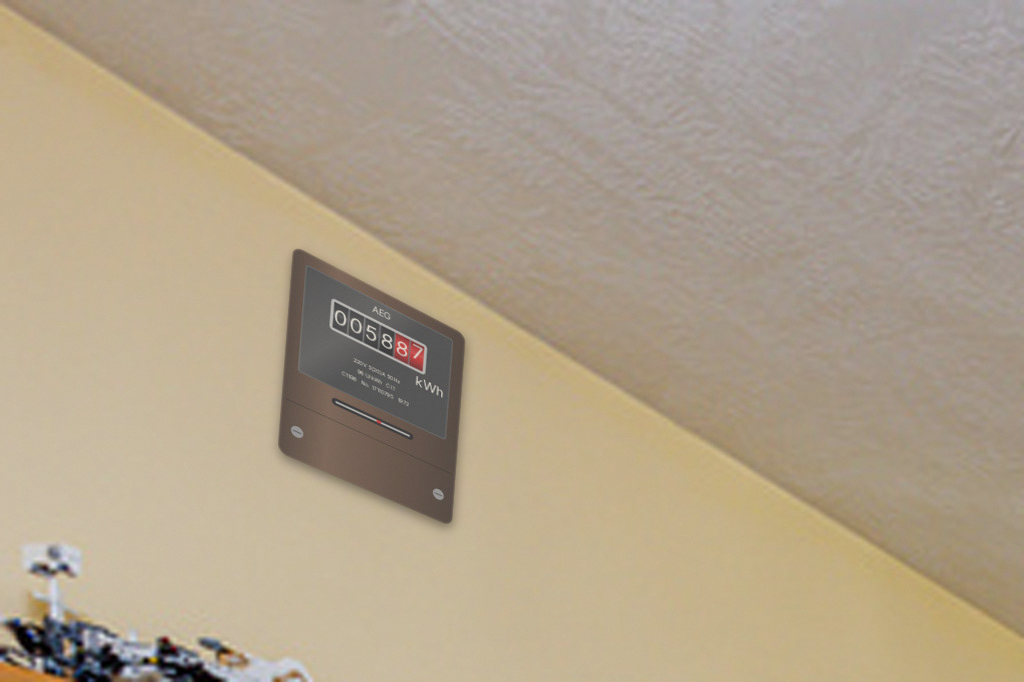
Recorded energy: 58.87 kWh
